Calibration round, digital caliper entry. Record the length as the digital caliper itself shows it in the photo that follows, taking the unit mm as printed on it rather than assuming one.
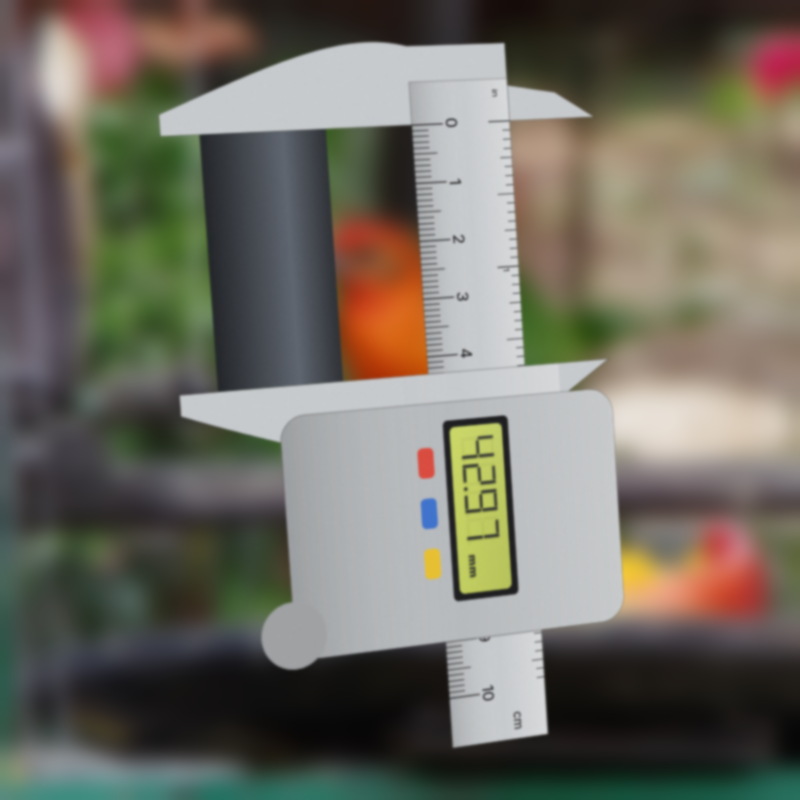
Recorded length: 42.97 mm
